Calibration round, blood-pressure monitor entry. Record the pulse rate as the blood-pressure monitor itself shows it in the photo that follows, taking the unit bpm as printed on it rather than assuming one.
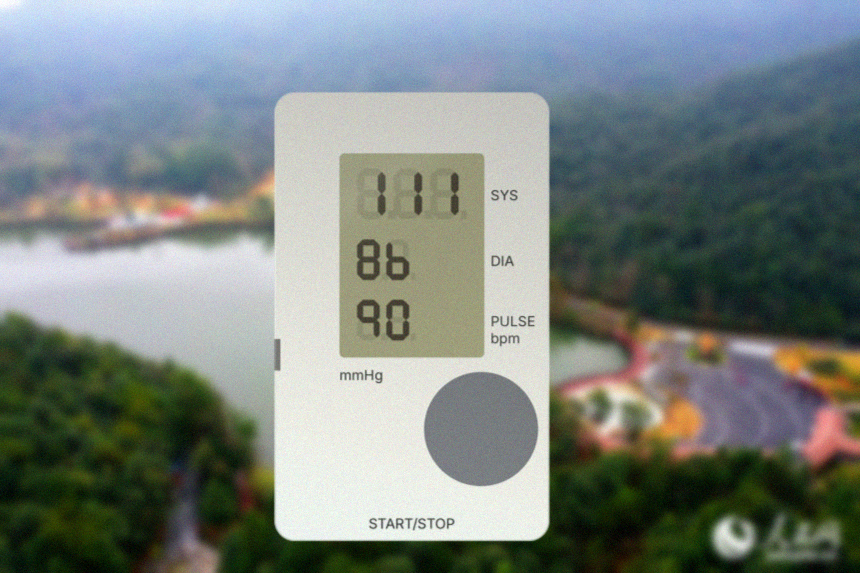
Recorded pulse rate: 90 bpm
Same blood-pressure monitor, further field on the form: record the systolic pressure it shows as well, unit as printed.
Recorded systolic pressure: 111 mmHg
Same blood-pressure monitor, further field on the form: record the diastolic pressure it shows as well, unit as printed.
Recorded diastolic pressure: 86 mmHg
